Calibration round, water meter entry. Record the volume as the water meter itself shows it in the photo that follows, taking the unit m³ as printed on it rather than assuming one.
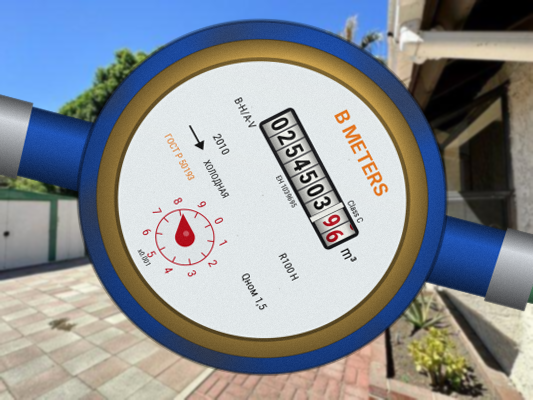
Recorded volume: 254503.958 m³
